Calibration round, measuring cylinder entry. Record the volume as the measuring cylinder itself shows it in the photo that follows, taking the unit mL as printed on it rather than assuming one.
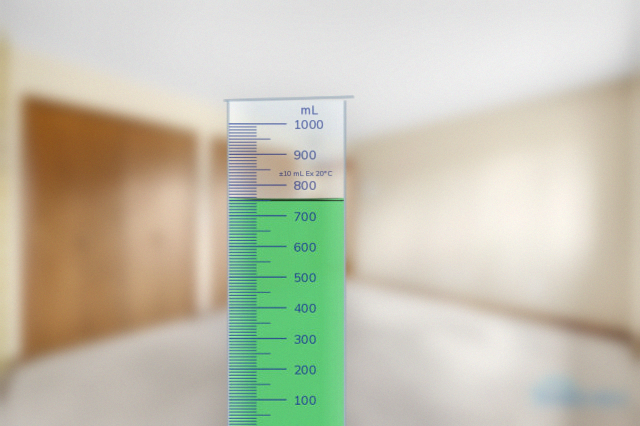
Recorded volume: 750 mL
